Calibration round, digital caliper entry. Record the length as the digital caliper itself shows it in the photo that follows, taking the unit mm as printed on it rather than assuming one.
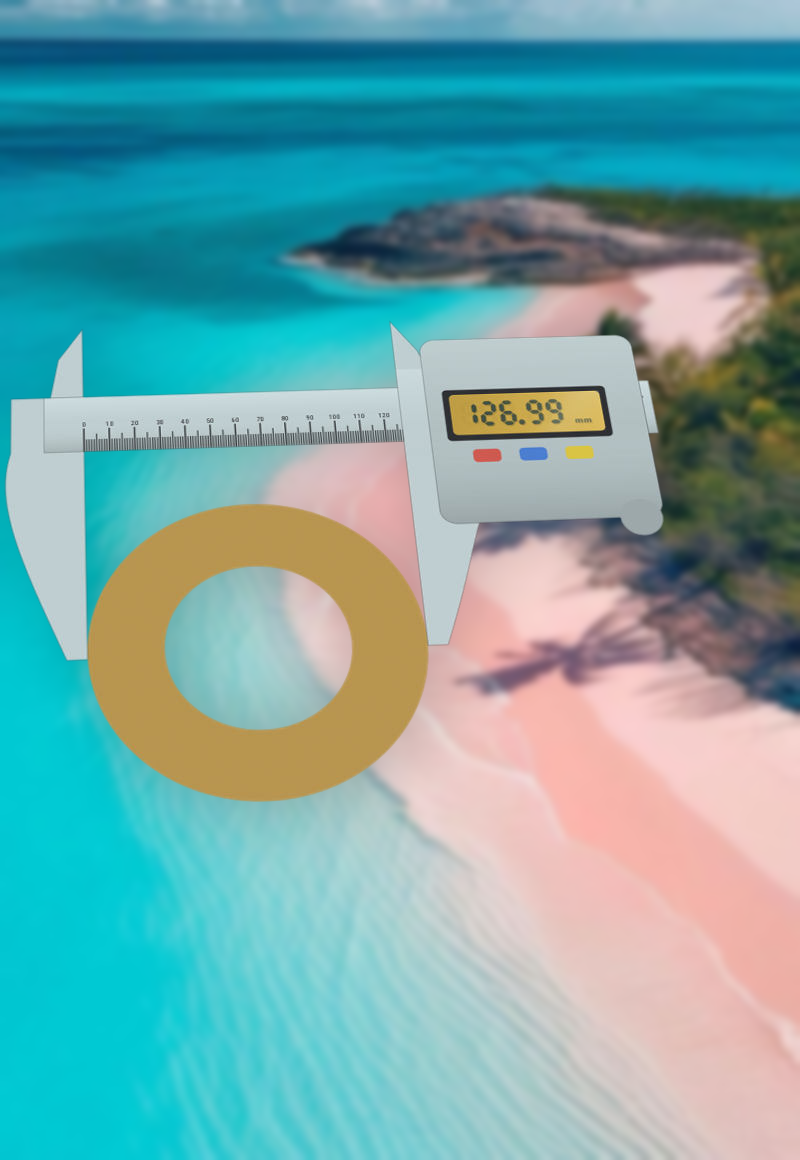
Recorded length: 126.99 mm
